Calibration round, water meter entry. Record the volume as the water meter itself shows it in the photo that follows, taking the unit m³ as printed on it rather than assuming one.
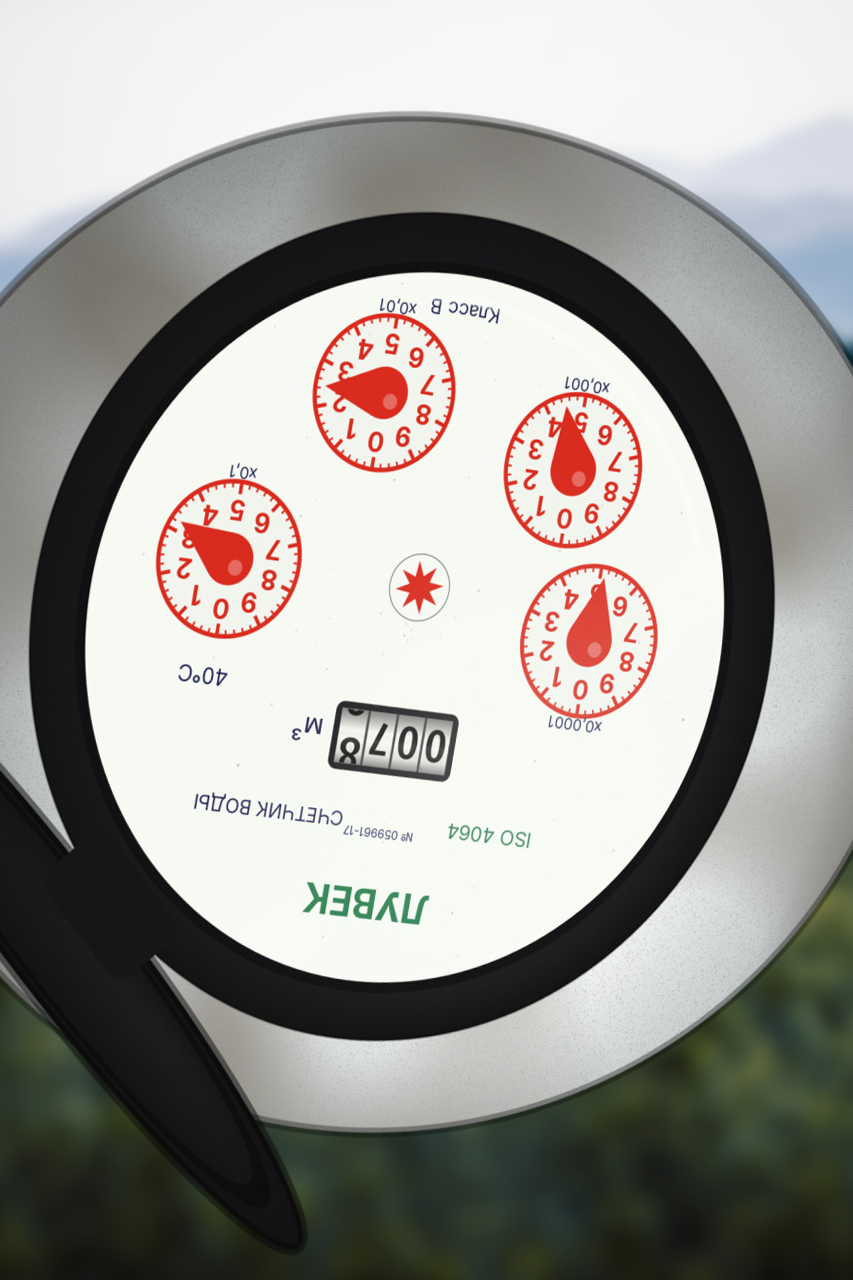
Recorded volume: 78.3245 m³
